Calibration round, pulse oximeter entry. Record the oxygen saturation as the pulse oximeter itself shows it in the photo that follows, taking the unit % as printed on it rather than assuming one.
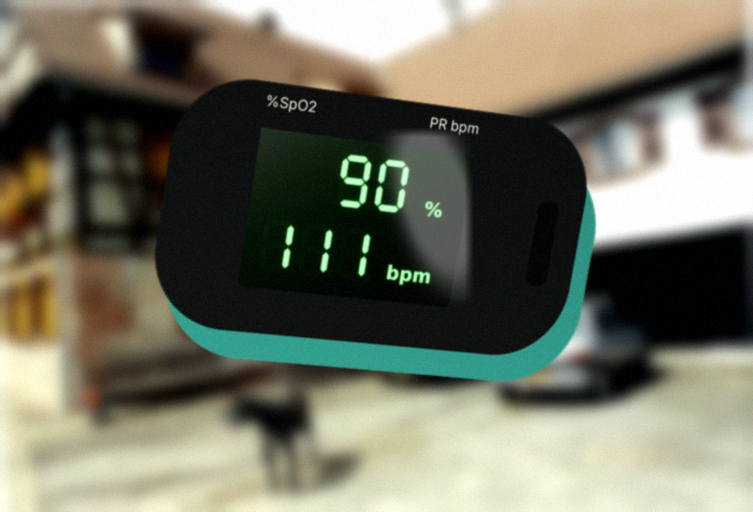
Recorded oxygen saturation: 90 %
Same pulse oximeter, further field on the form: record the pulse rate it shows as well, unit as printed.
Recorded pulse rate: 111 bpm
